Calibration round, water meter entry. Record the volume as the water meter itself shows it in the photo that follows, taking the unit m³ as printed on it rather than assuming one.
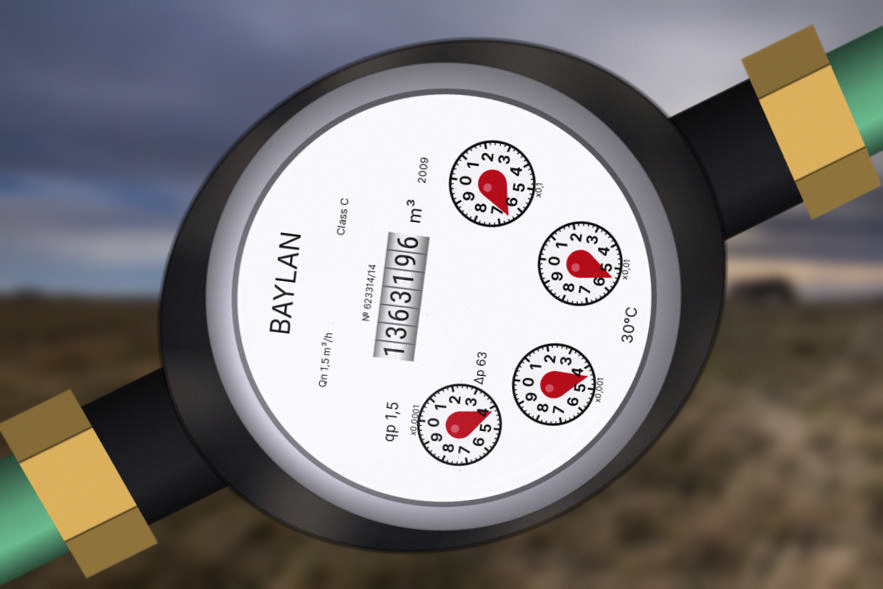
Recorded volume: 1363196.6544 m³
